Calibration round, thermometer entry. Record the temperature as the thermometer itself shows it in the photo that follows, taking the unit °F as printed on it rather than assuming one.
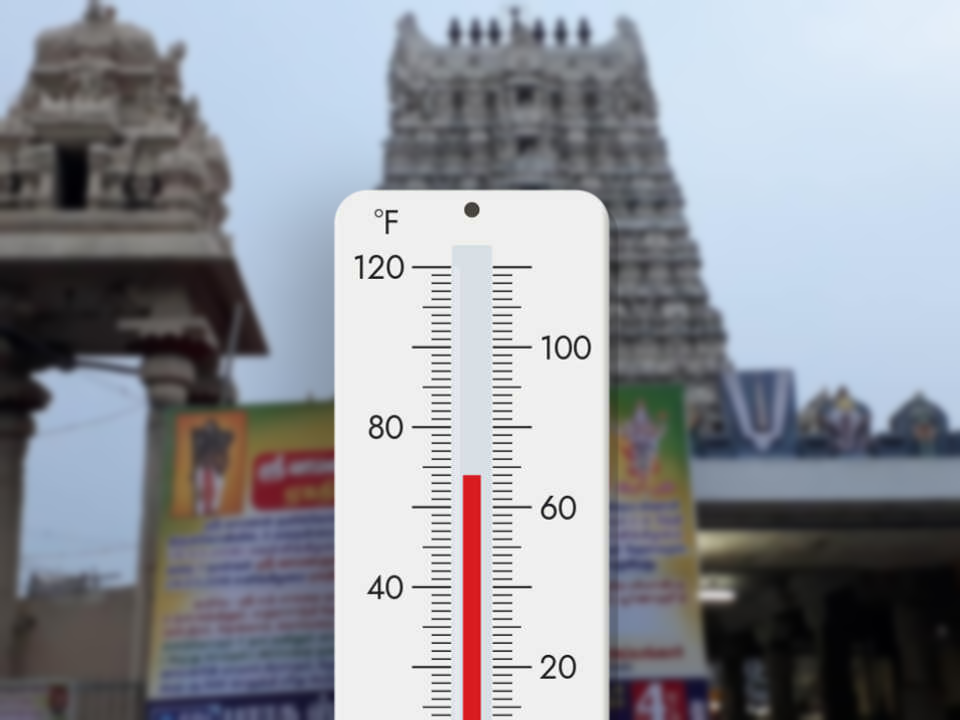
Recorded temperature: 68 °F
